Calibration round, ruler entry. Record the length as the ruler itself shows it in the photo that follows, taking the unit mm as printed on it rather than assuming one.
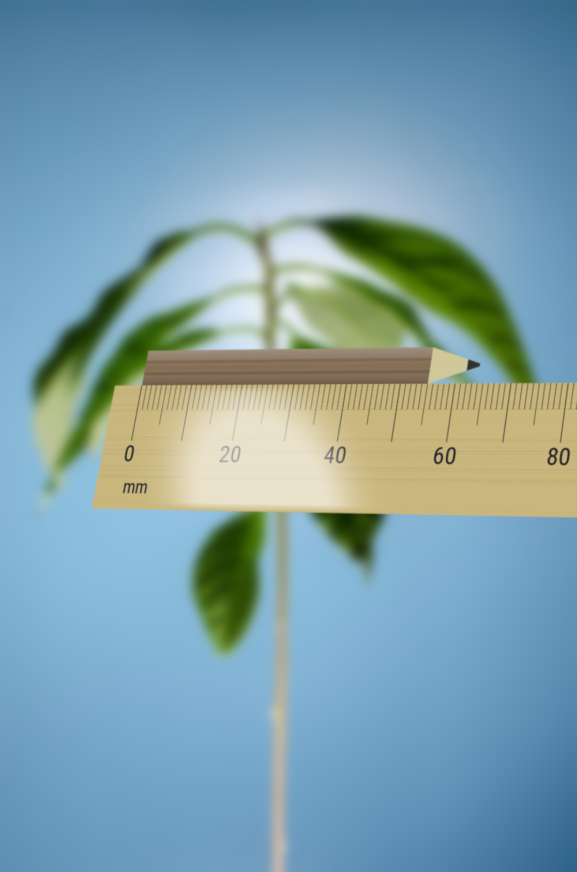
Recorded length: 64 mm
